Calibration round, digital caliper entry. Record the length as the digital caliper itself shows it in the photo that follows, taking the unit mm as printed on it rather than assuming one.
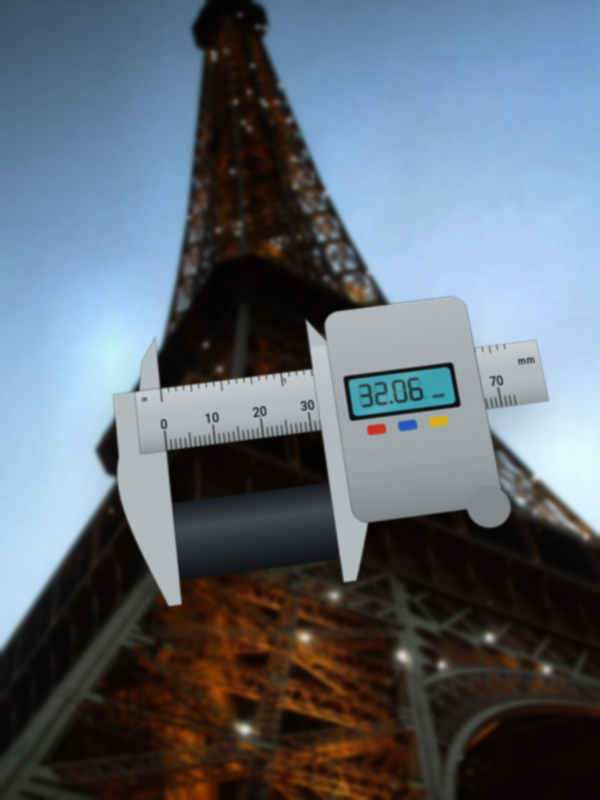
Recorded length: 32.06 mm
